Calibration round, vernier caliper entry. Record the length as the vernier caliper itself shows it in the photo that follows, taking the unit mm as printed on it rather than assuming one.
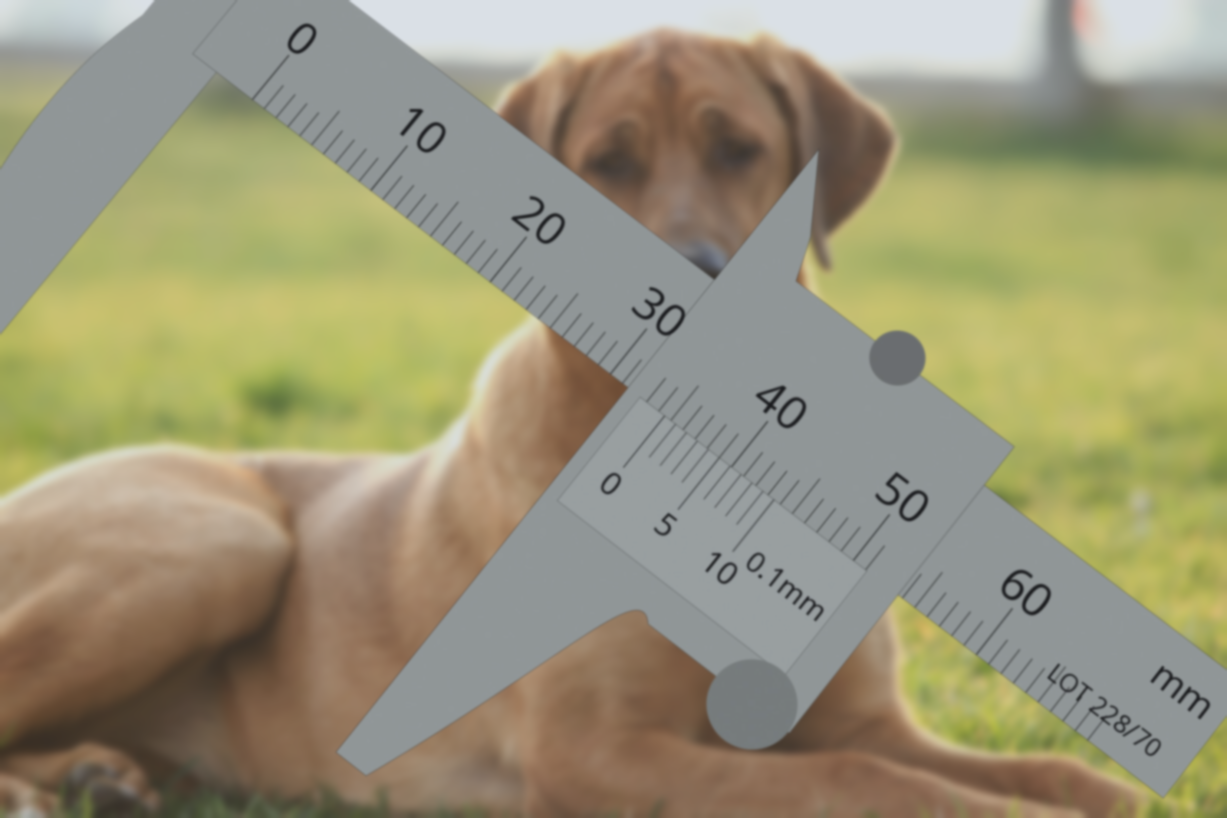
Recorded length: 34.5 mm
